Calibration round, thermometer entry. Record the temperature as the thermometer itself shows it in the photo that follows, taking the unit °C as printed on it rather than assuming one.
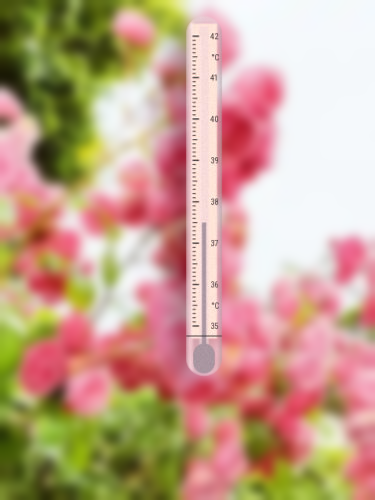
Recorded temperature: 37.5 °C
